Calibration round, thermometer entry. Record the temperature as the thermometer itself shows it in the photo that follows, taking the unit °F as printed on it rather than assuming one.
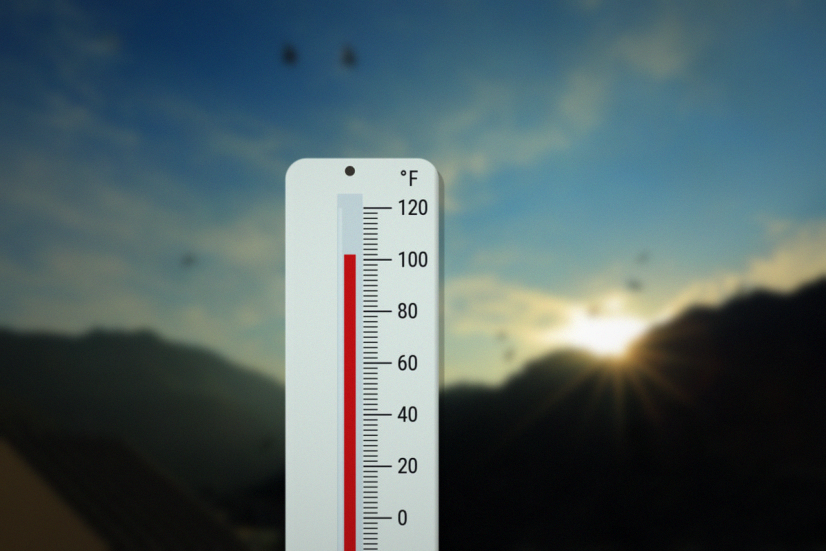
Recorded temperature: 102 °F
